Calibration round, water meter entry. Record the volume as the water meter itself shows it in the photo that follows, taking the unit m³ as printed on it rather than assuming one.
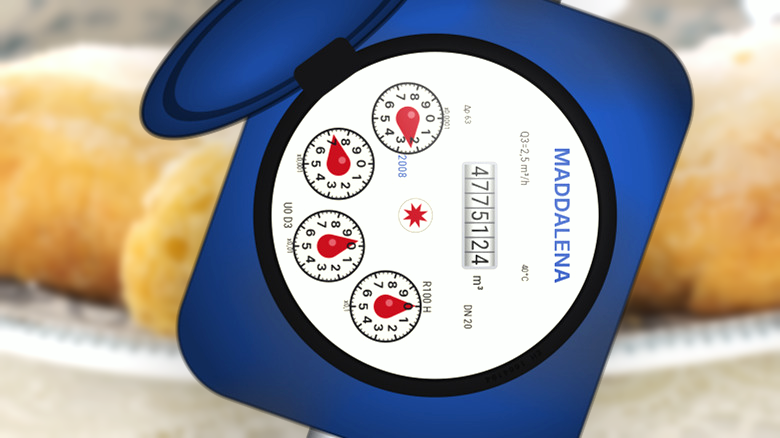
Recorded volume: 4775123.9972 m³
